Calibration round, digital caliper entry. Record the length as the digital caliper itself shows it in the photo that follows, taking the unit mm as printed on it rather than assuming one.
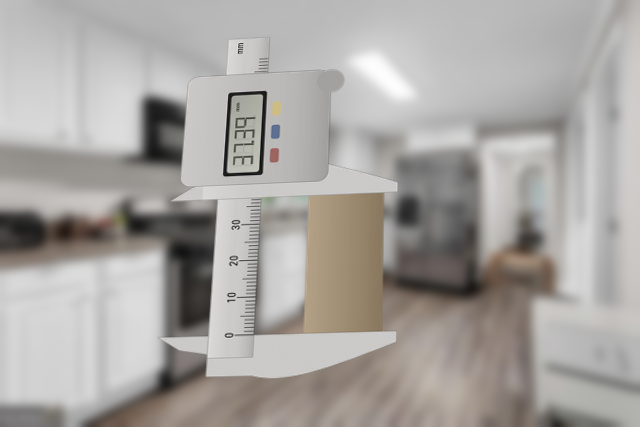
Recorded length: 37.39 mm
